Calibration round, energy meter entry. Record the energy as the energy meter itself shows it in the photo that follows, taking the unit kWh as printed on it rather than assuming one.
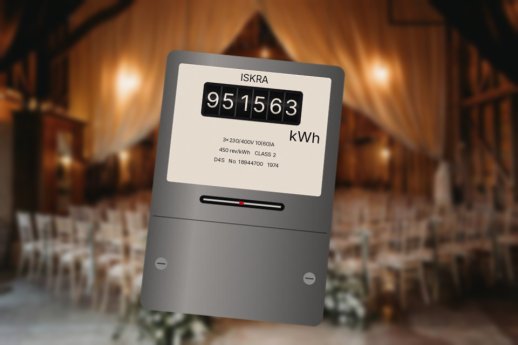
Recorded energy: 951563 kWh
